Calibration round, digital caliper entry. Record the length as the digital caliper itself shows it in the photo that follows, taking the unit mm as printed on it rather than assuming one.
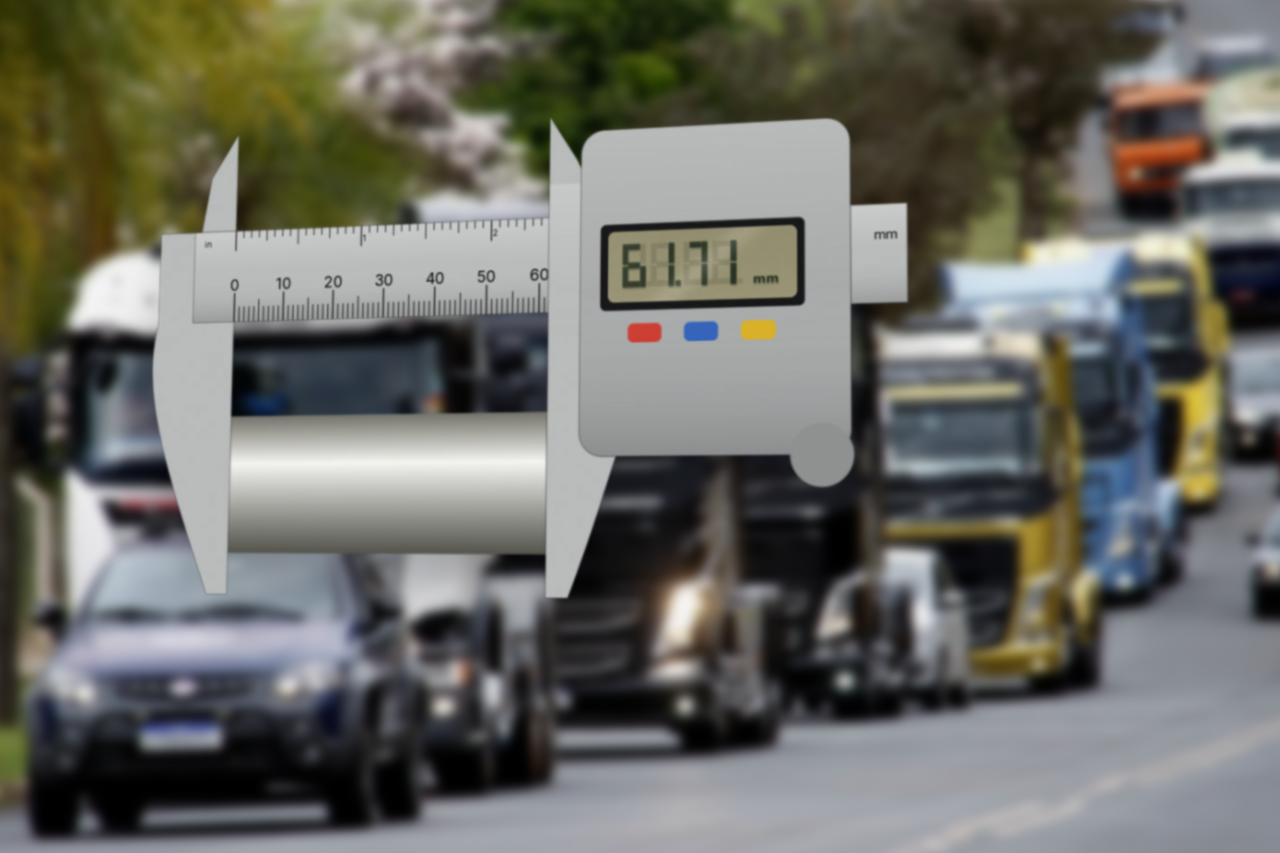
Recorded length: 61.71 mm
